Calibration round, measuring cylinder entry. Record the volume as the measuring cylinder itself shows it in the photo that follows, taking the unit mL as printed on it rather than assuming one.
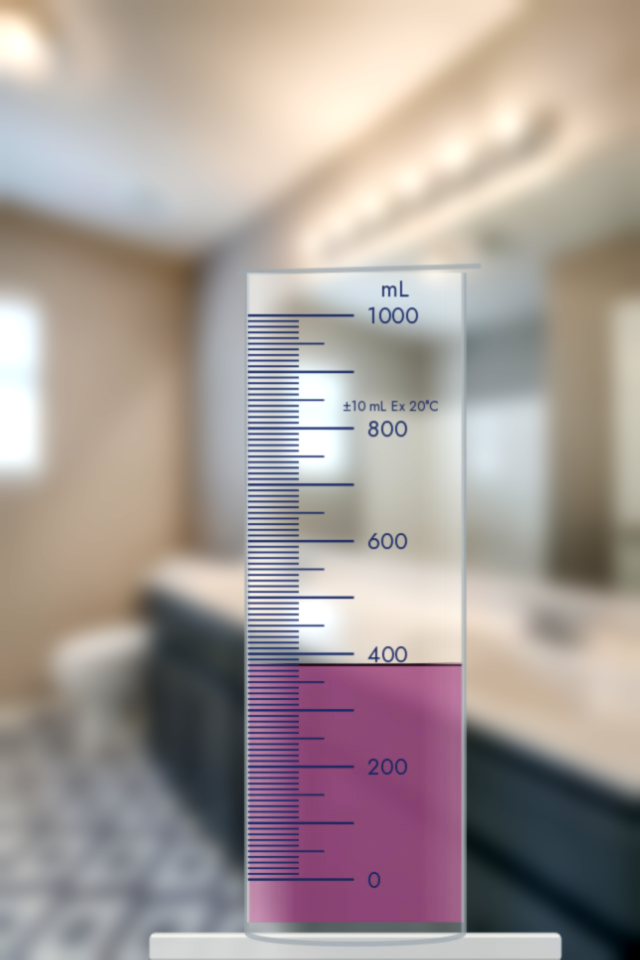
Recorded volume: 380 mL
